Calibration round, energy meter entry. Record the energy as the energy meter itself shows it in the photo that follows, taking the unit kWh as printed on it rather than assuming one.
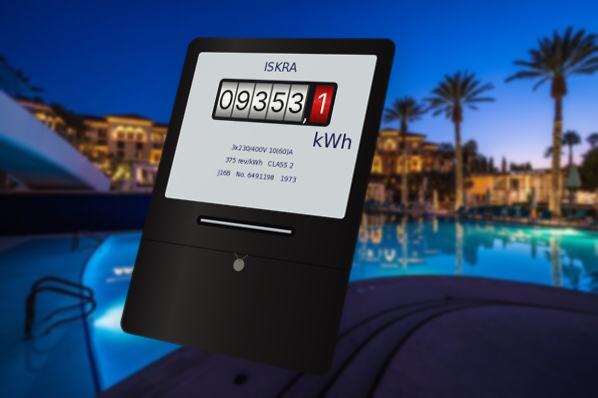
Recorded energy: 9353.1 kWh
